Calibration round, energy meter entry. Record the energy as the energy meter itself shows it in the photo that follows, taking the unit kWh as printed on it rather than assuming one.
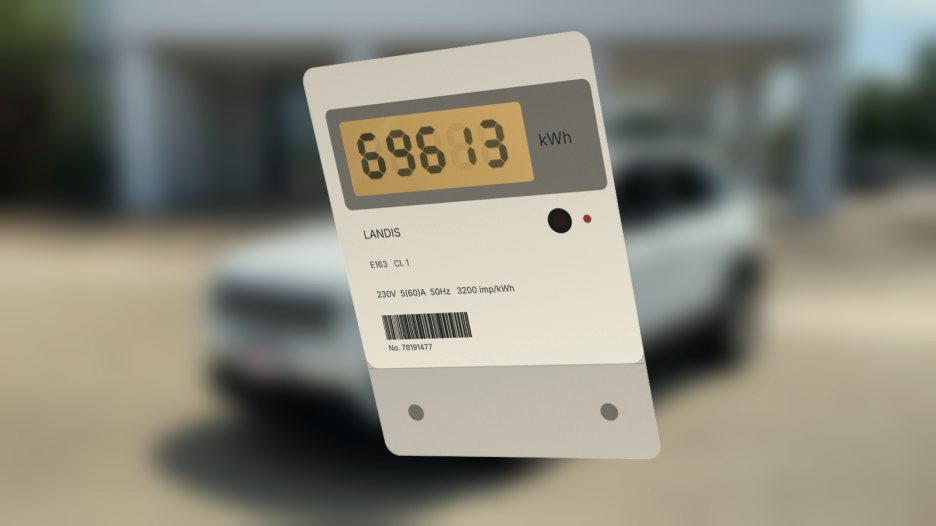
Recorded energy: 69613 kWh
